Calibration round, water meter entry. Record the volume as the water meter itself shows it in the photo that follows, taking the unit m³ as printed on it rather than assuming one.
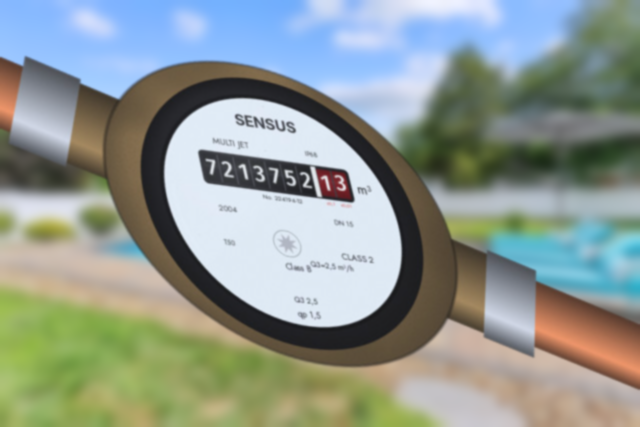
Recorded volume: 7213752.13 m³
